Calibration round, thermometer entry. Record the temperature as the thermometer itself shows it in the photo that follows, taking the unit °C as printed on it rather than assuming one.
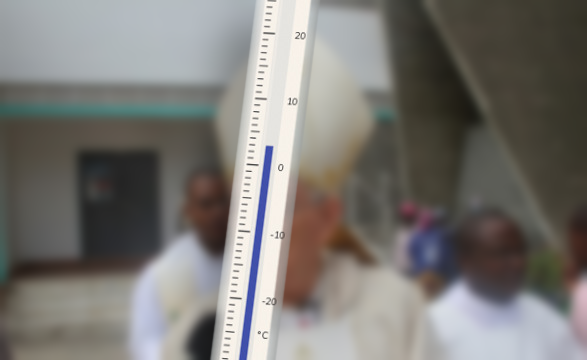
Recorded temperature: 3 °C
